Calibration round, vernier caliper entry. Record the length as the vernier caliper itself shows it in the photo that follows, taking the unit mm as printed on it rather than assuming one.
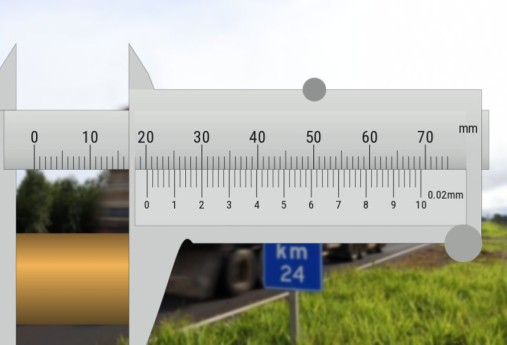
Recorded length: 20.2 mm
